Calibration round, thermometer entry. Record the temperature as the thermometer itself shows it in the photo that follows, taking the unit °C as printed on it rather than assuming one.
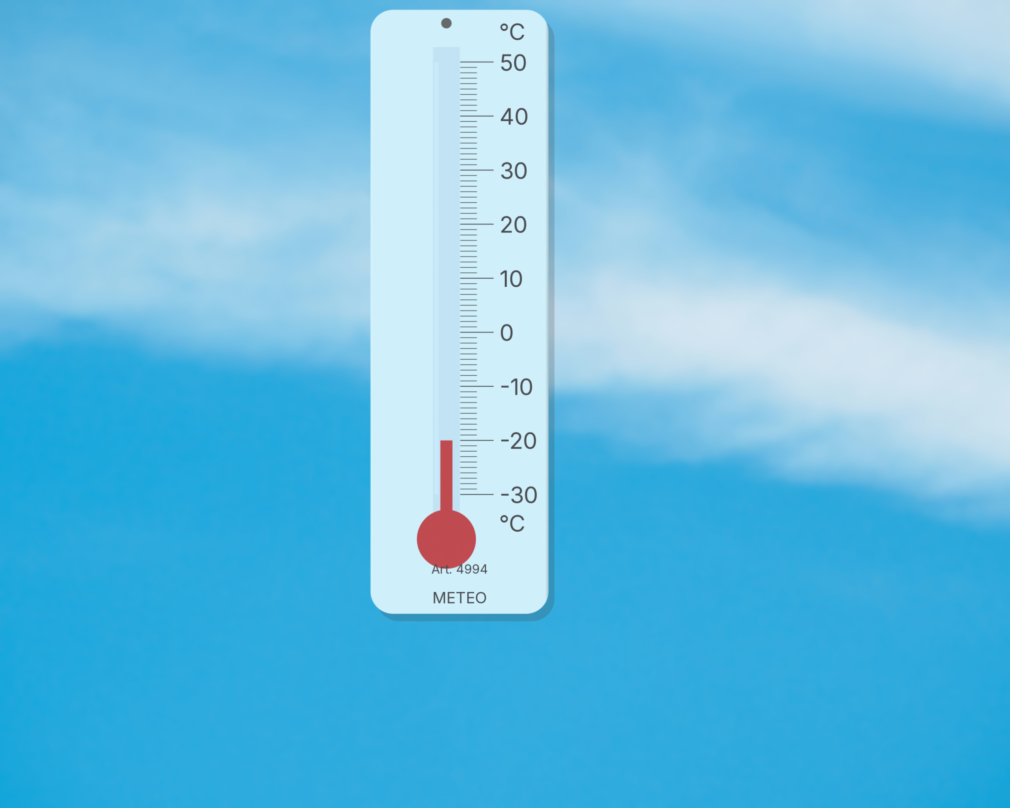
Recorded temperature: -20 °C
